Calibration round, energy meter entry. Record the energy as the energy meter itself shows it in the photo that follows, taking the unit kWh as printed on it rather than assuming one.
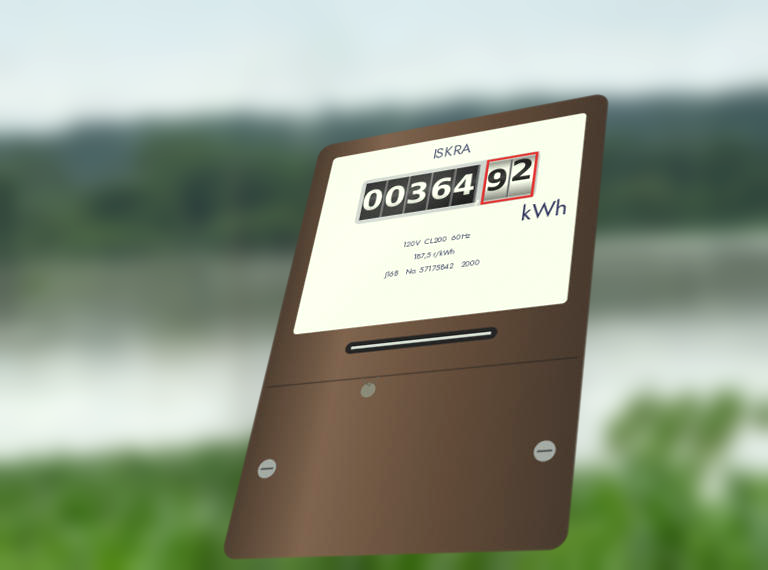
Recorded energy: 364.92 kWh
